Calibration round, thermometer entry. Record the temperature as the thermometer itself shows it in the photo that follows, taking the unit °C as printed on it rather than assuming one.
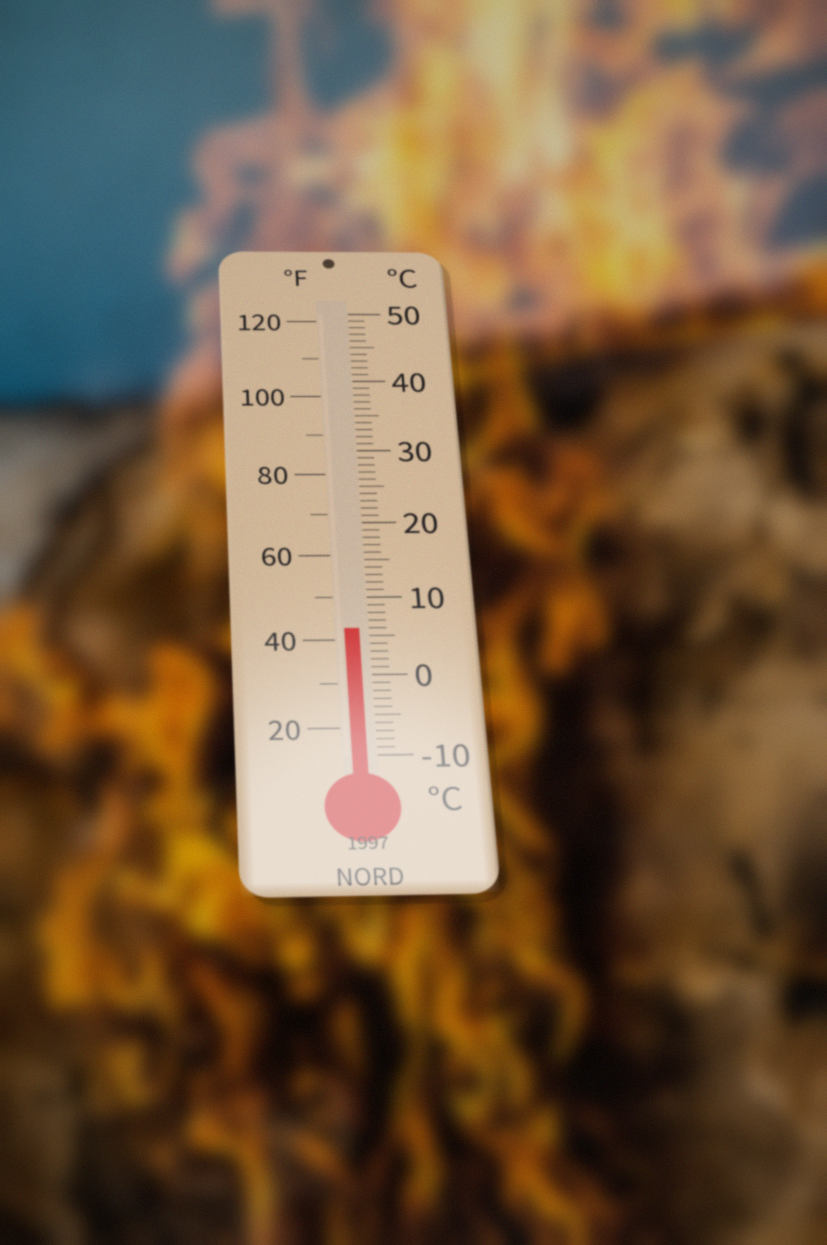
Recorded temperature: 6 °C
